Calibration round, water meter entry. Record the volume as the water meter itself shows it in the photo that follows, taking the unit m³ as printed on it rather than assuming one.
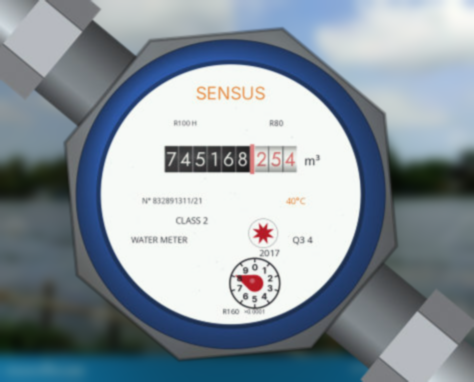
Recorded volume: 745168.2548 m³
